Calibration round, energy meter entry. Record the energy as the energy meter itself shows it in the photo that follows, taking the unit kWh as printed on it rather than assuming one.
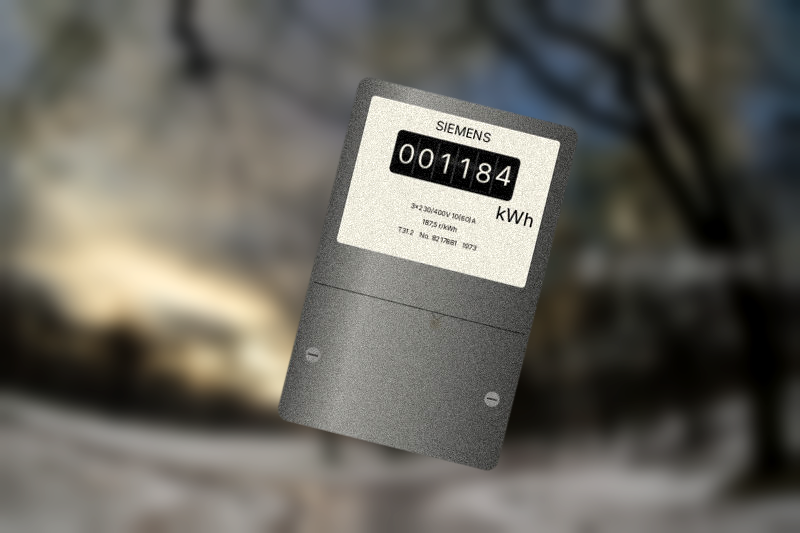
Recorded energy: 1184 kWh
